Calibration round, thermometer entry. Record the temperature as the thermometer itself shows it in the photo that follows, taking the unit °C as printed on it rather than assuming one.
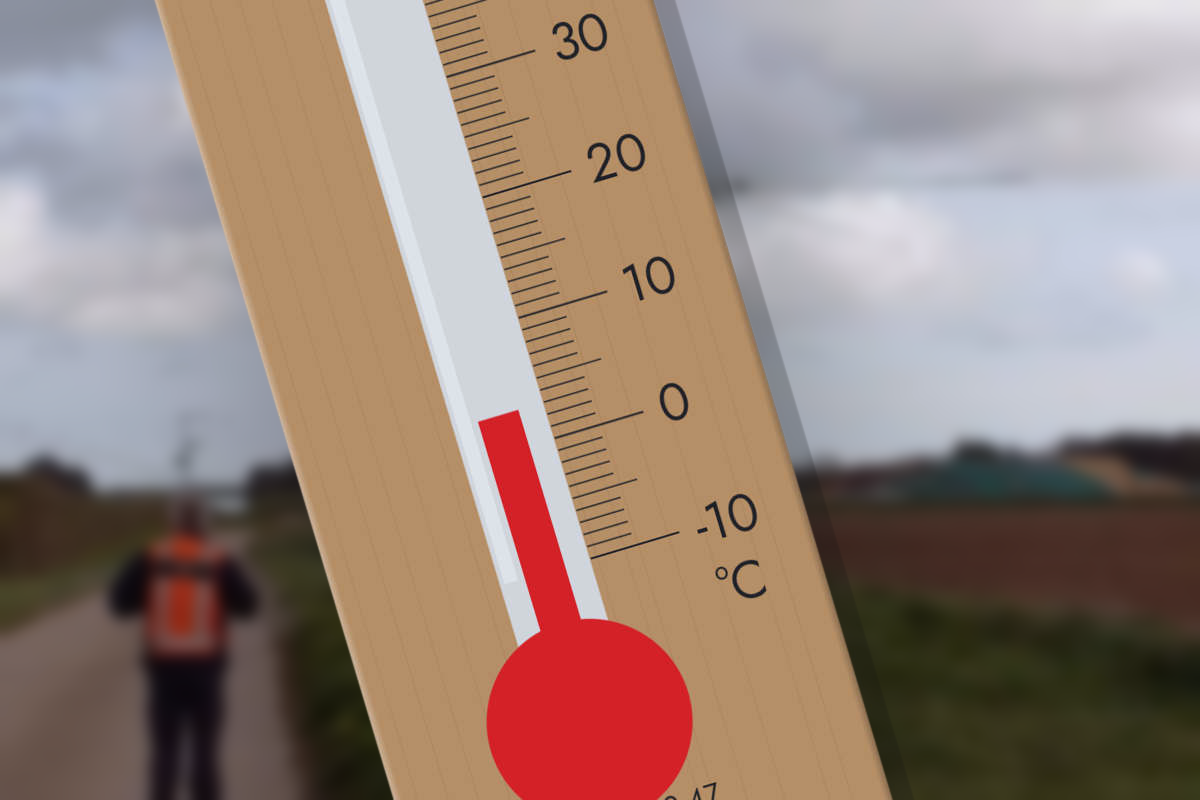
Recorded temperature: 3 °C
